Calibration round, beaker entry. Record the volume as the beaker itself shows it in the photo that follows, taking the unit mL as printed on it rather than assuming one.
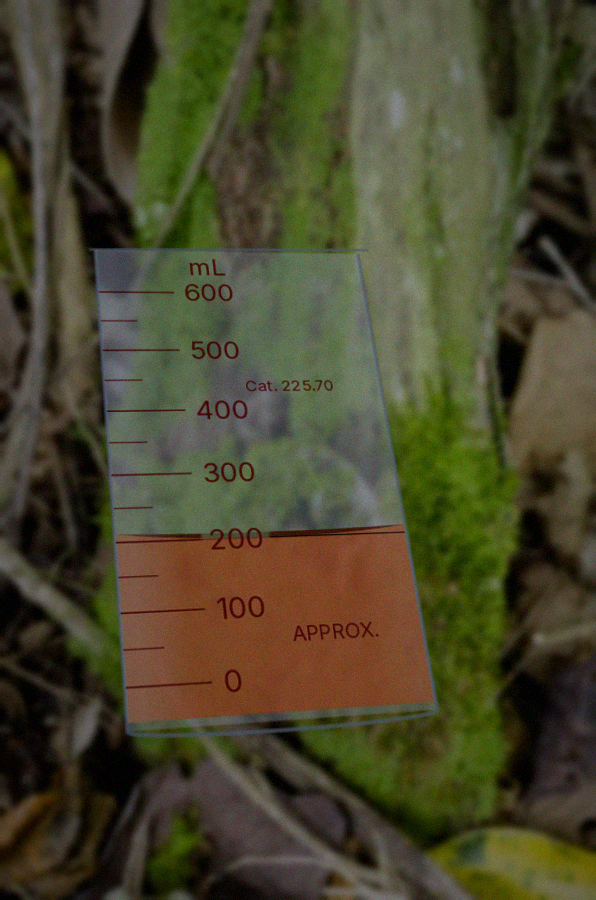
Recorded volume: 200 mL
